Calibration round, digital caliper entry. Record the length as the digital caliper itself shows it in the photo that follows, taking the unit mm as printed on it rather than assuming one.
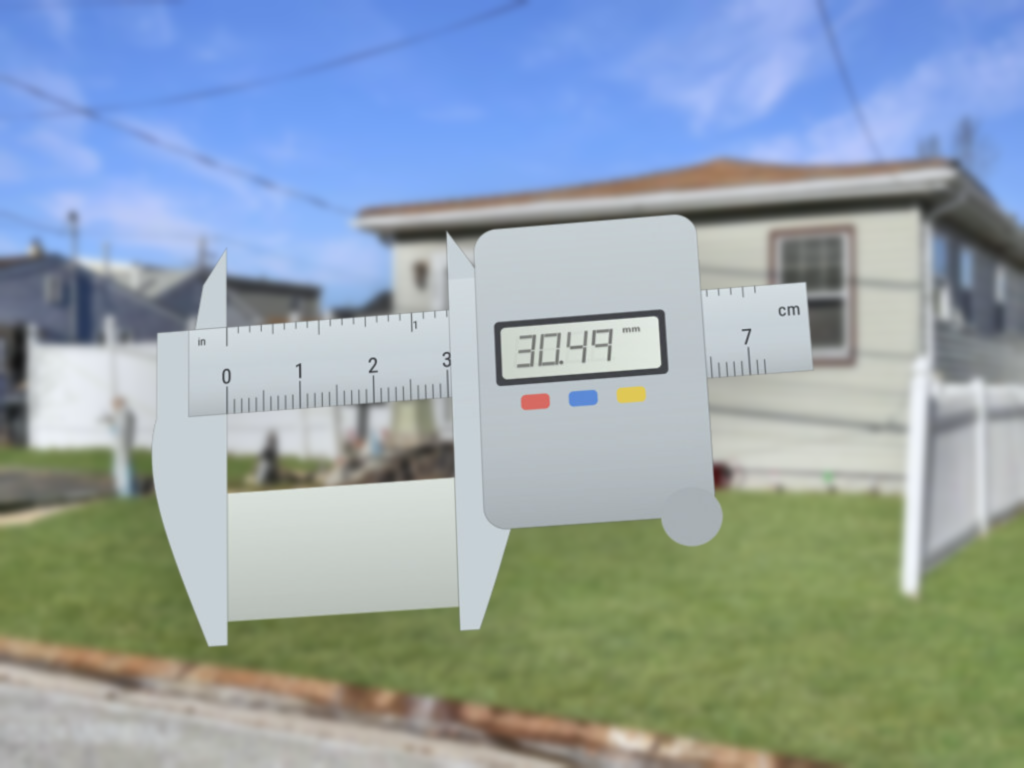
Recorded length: 30.49 mm
